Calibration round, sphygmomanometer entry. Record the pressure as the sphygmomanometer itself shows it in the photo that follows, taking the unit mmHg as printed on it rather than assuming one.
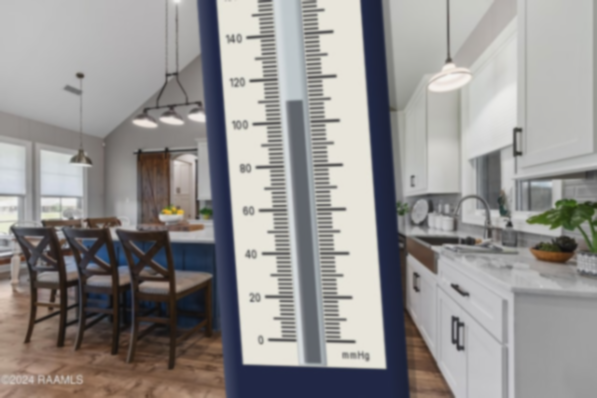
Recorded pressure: 110 mmHg
